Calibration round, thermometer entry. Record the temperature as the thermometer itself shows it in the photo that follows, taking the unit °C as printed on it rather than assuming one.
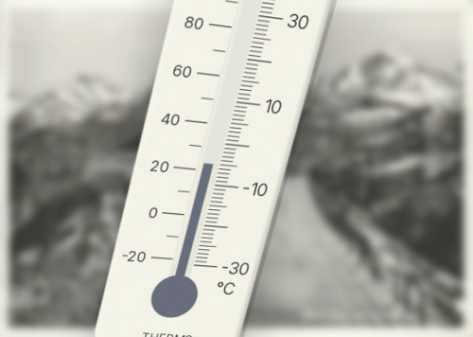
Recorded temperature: -5 °C
